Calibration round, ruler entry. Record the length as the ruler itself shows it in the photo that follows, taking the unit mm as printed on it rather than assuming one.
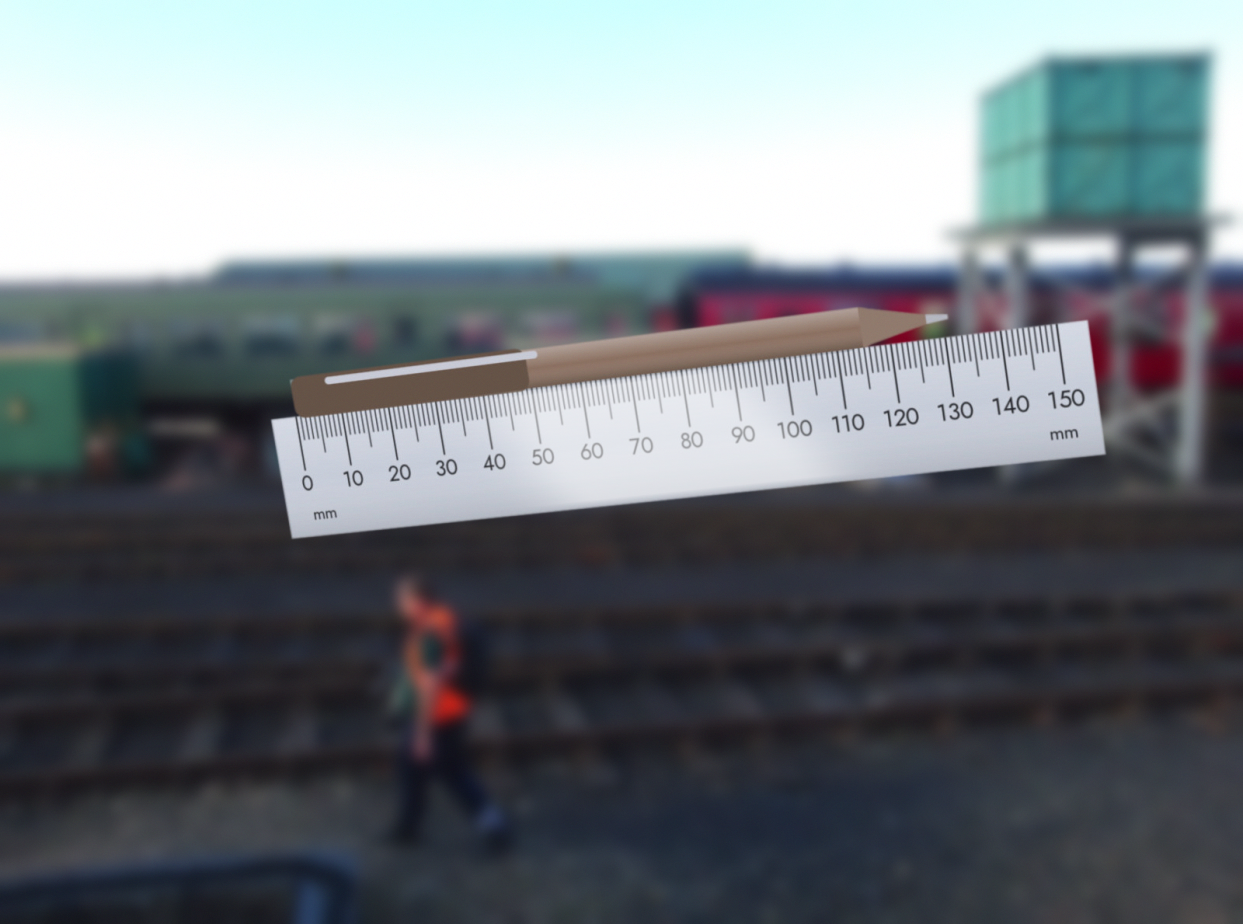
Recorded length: 131 mm
